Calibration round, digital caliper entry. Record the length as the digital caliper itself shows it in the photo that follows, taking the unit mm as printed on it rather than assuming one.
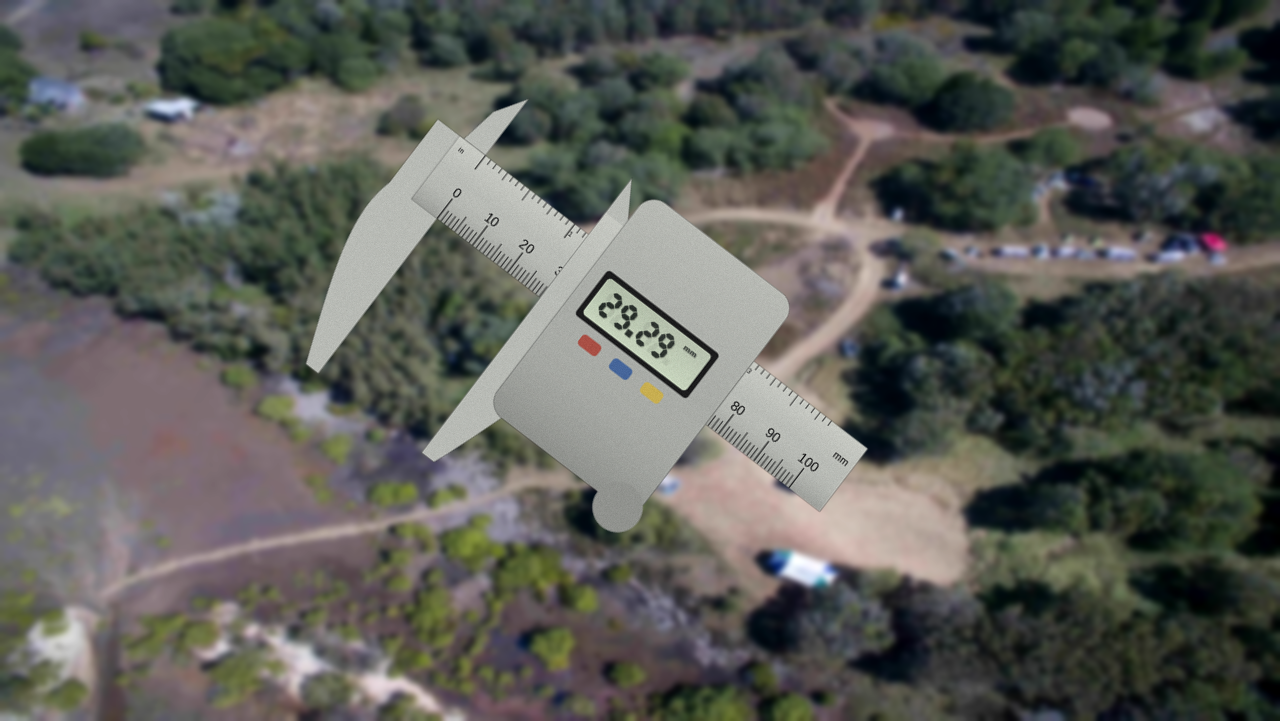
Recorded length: 29.29 mm
